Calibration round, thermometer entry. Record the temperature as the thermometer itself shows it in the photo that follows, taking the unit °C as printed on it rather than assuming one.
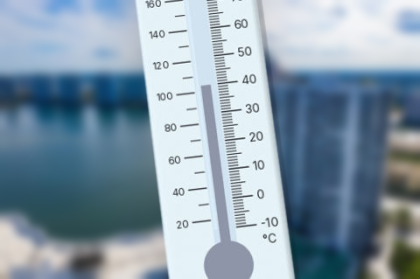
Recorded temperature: 40 °C
